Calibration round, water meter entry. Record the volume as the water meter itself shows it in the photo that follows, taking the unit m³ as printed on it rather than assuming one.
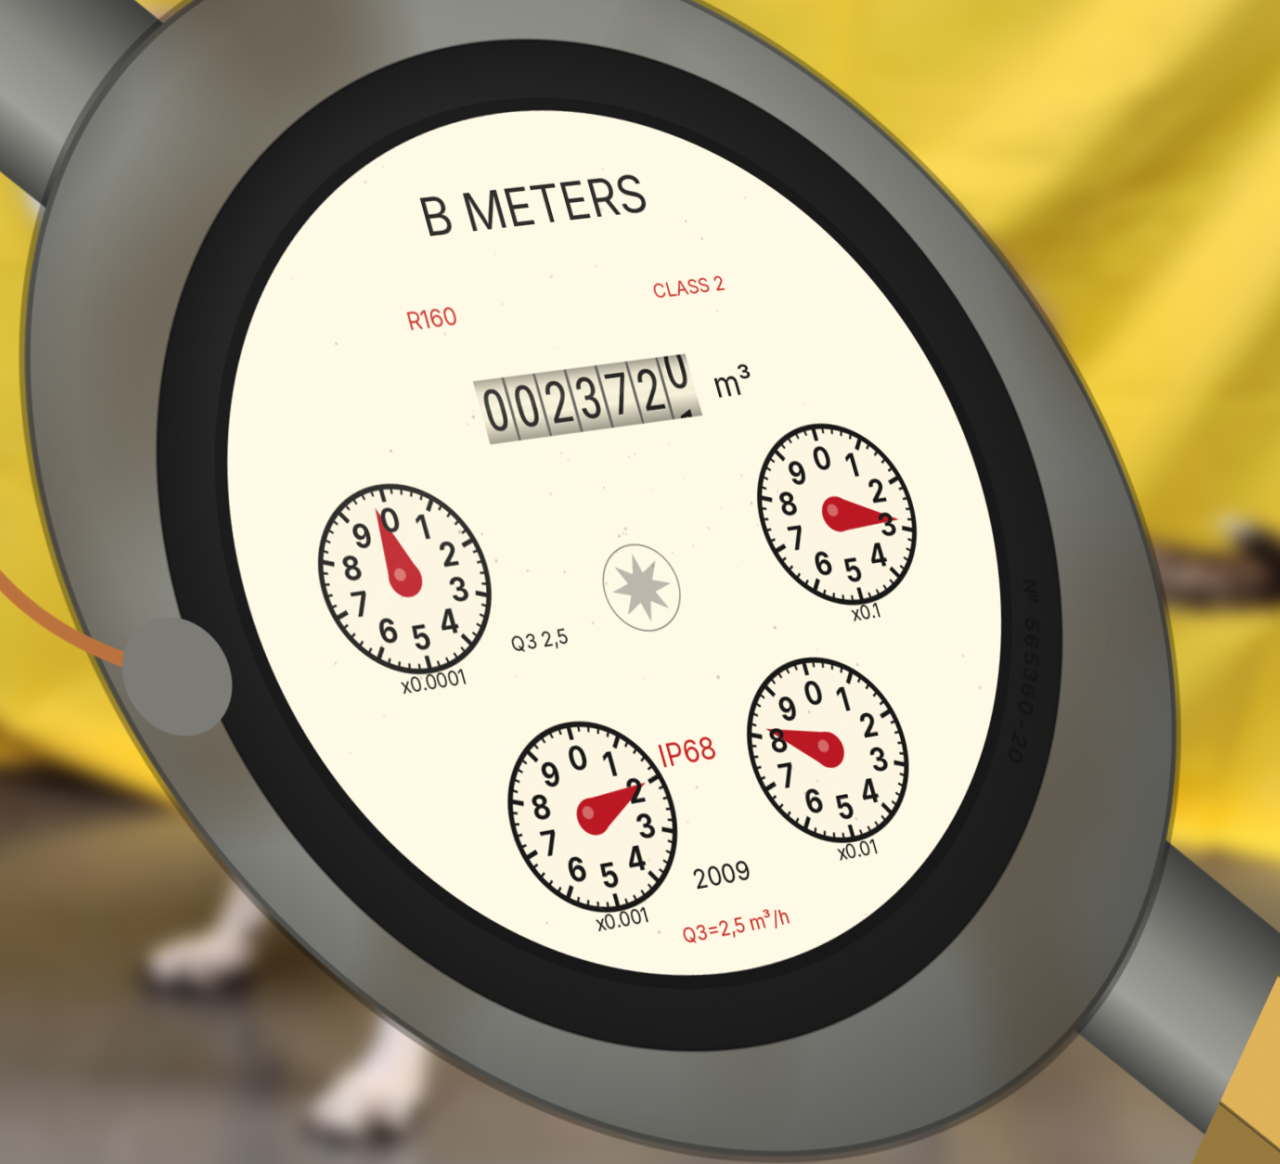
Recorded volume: 23720.2819 m³
